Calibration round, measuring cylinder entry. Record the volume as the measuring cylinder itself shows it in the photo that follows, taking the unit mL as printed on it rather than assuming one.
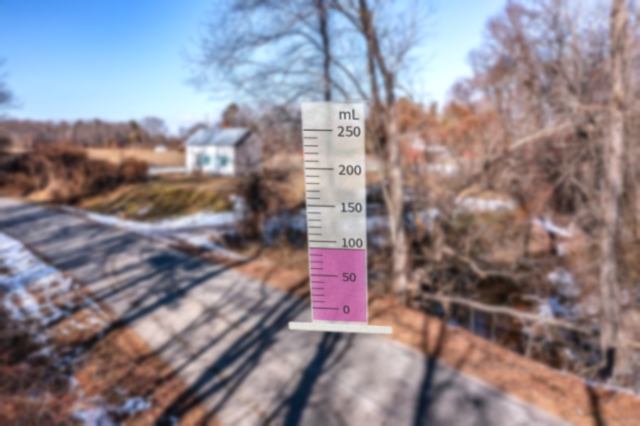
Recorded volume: 90 mL
